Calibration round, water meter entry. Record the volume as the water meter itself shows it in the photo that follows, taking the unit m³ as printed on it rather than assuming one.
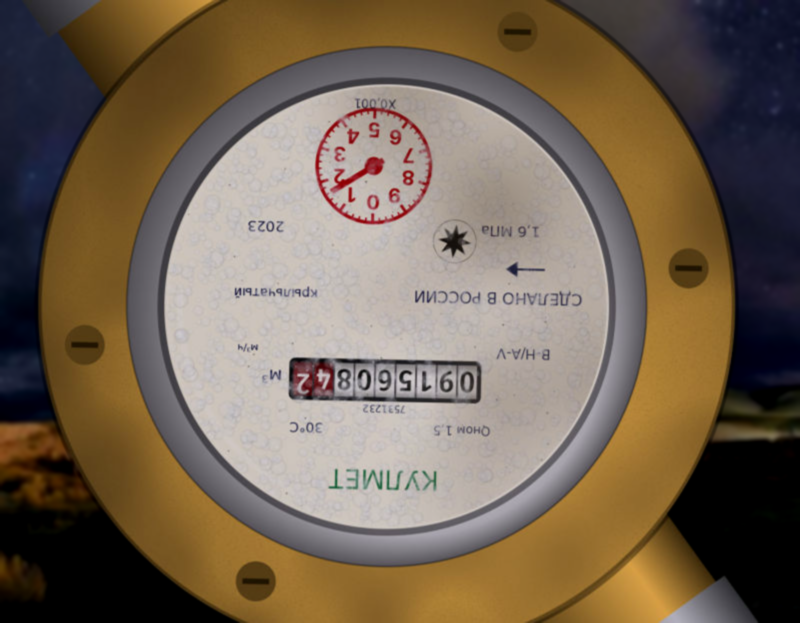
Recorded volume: 915608.421 m³
